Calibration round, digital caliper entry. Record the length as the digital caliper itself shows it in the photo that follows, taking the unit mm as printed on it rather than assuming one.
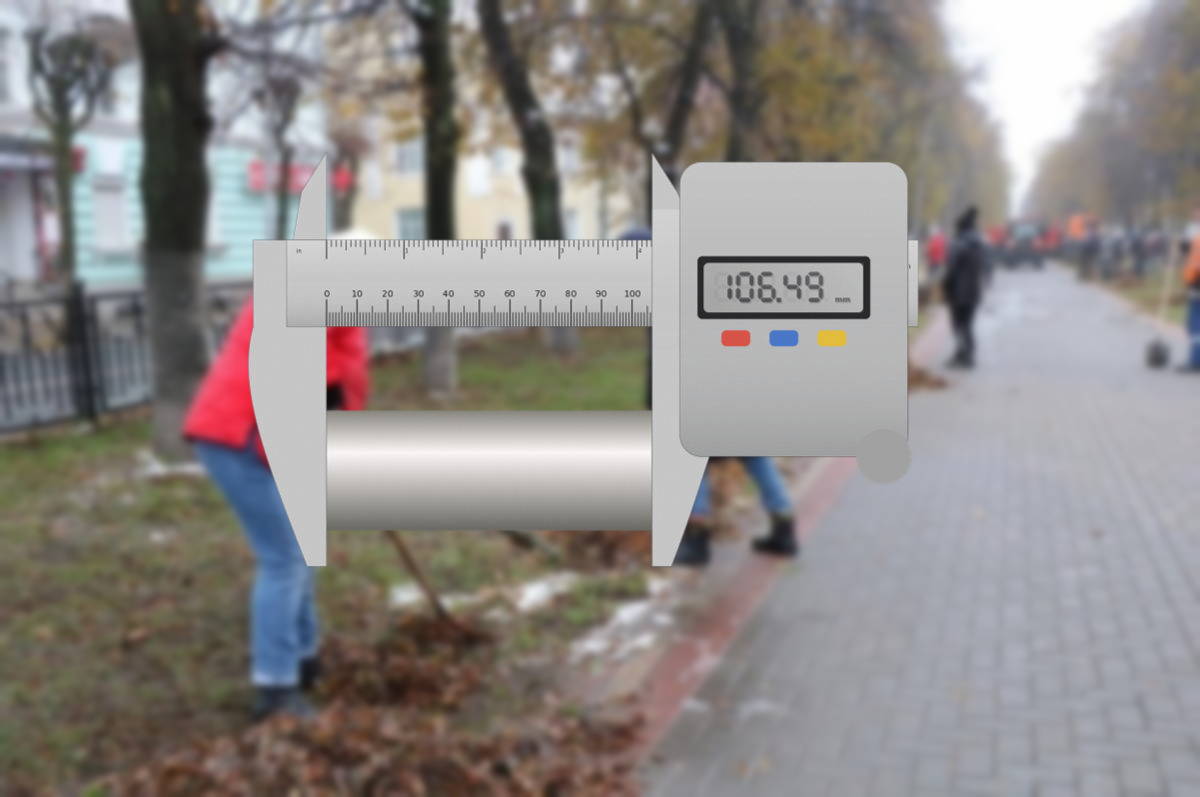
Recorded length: 106.49 mm
